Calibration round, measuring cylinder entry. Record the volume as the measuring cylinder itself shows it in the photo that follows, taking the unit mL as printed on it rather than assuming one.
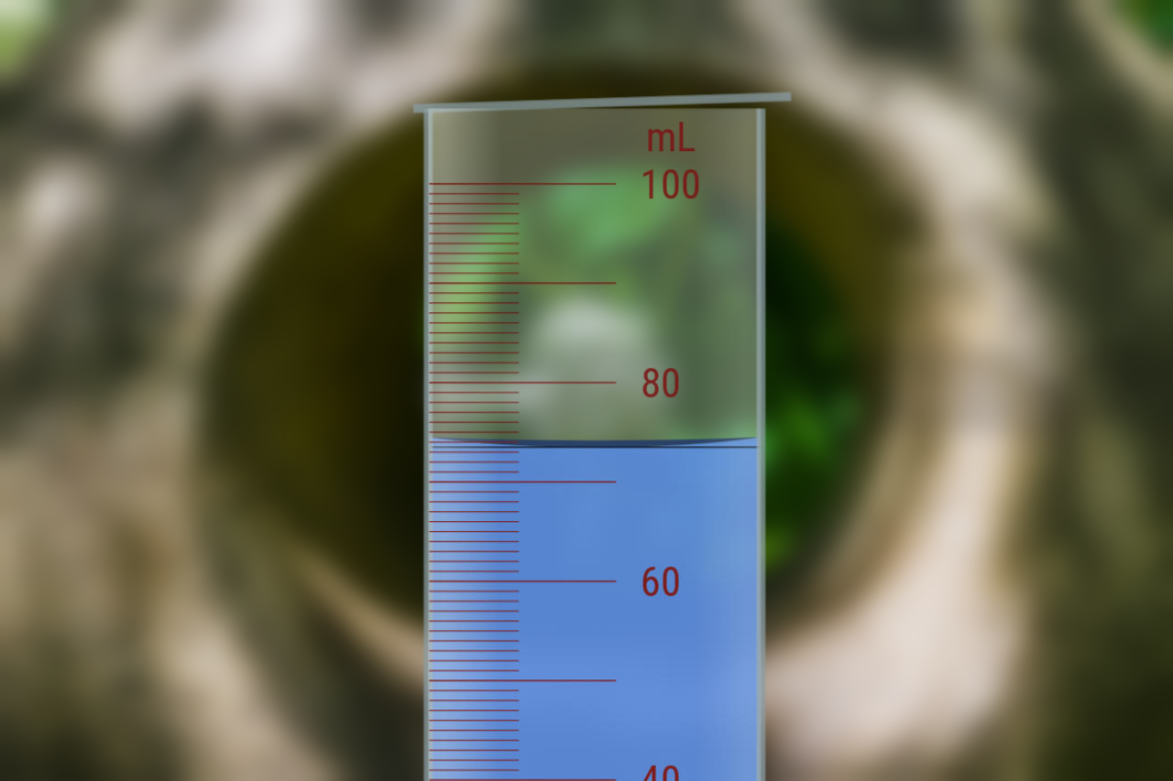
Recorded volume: 73.5 mL
